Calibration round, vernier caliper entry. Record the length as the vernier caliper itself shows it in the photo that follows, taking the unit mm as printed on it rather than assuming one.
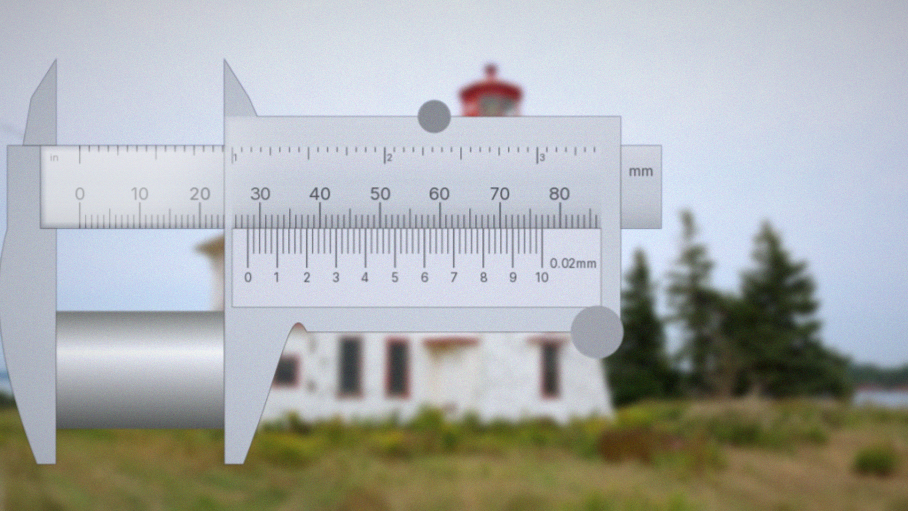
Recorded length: 28.0 mm
